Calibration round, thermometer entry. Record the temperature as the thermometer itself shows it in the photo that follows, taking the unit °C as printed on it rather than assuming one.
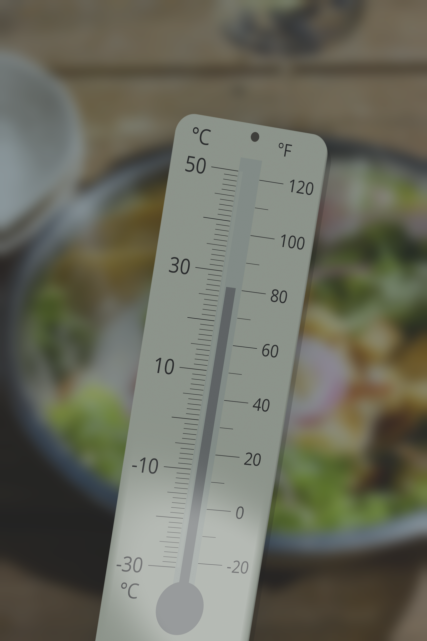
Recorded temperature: 27 °C
